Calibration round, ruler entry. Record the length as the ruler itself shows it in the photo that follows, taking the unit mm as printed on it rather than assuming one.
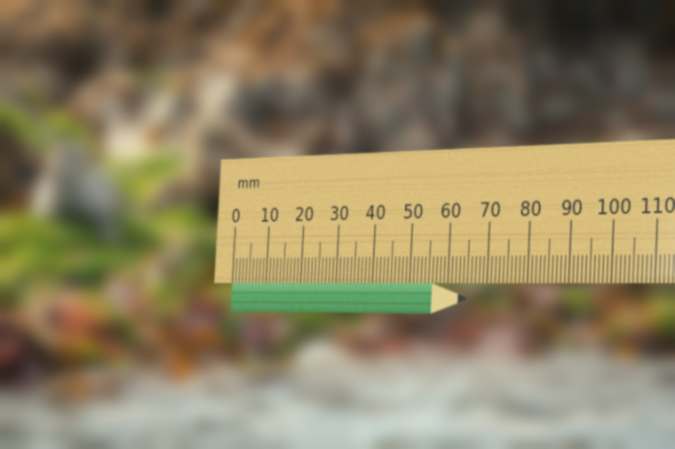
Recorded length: 65 mm
